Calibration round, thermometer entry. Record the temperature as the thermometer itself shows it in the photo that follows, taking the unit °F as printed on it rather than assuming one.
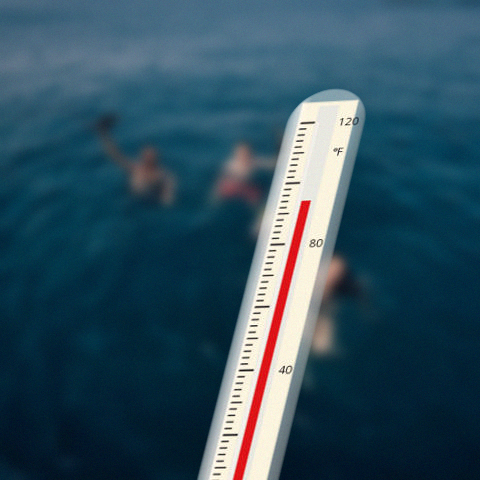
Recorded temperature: 94 °F
